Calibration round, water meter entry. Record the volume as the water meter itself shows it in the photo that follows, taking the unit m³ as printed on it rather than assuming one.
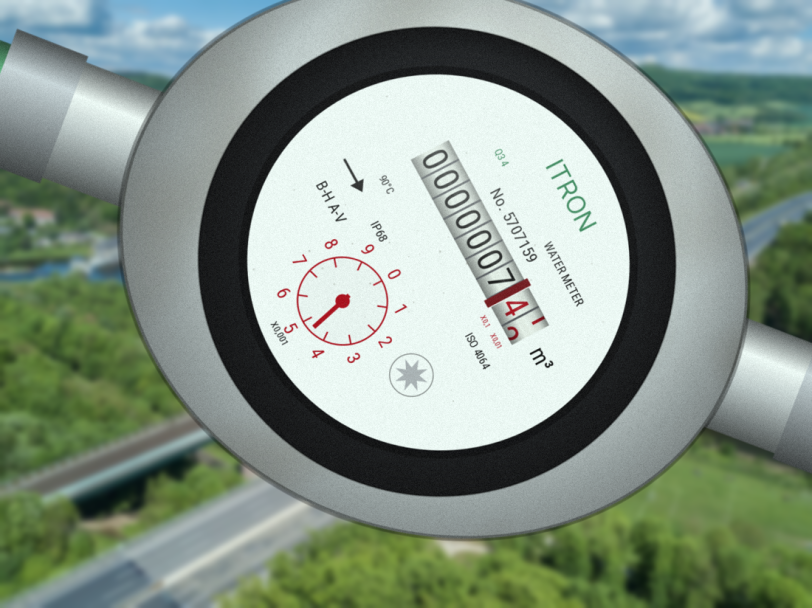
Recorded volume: 7.414 m³
